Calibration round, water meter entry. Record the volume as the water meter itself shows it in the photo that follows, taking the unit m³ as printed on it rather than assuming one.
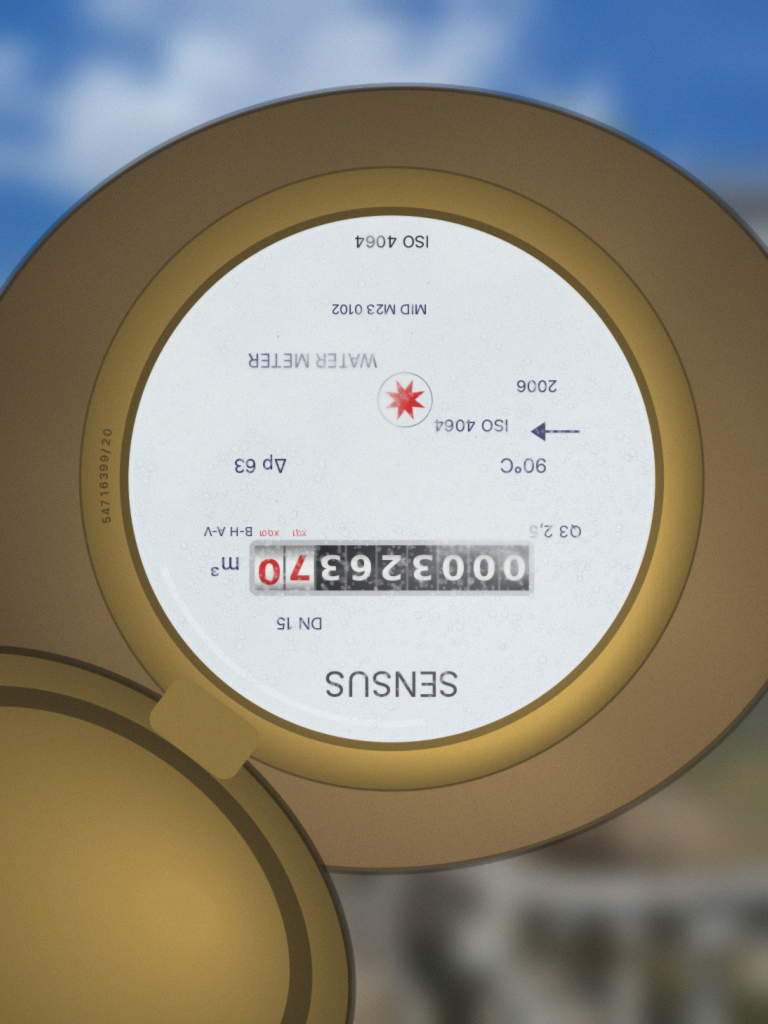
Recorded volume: 3263.70 m³
